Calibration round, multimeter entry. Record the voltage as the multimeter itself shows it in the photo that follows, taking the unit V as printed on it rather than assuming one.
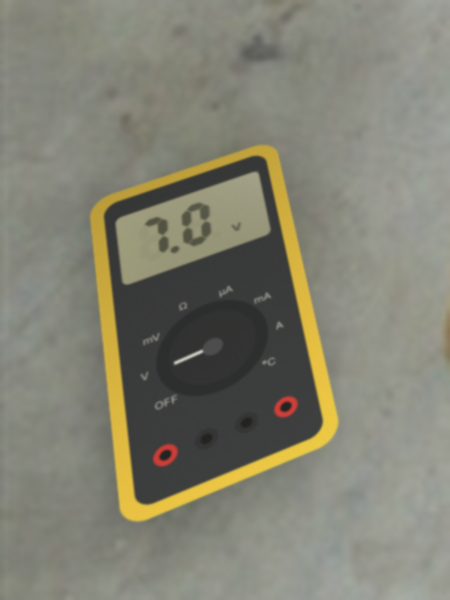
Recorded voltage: 7.0 V
